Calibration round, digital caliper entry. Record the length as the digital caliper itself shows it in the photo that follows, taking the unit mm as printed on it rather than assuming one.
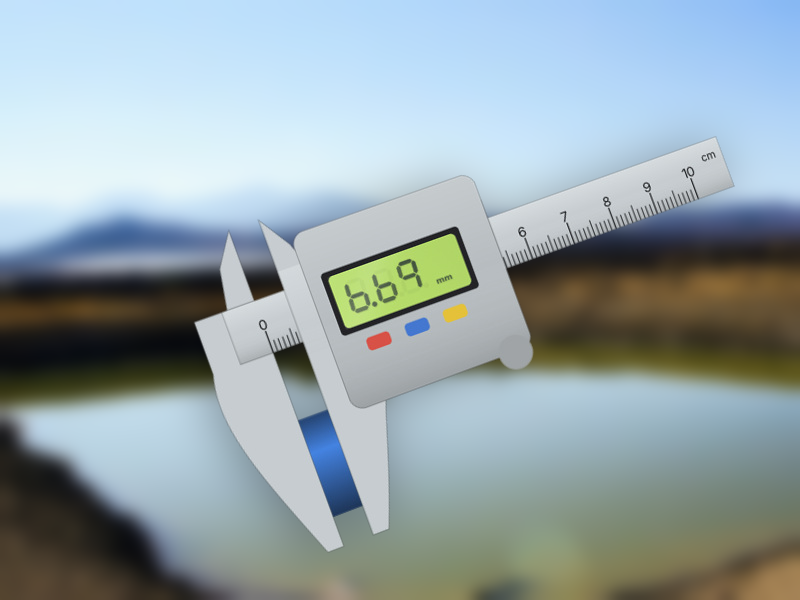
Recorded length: 6.69 mm
